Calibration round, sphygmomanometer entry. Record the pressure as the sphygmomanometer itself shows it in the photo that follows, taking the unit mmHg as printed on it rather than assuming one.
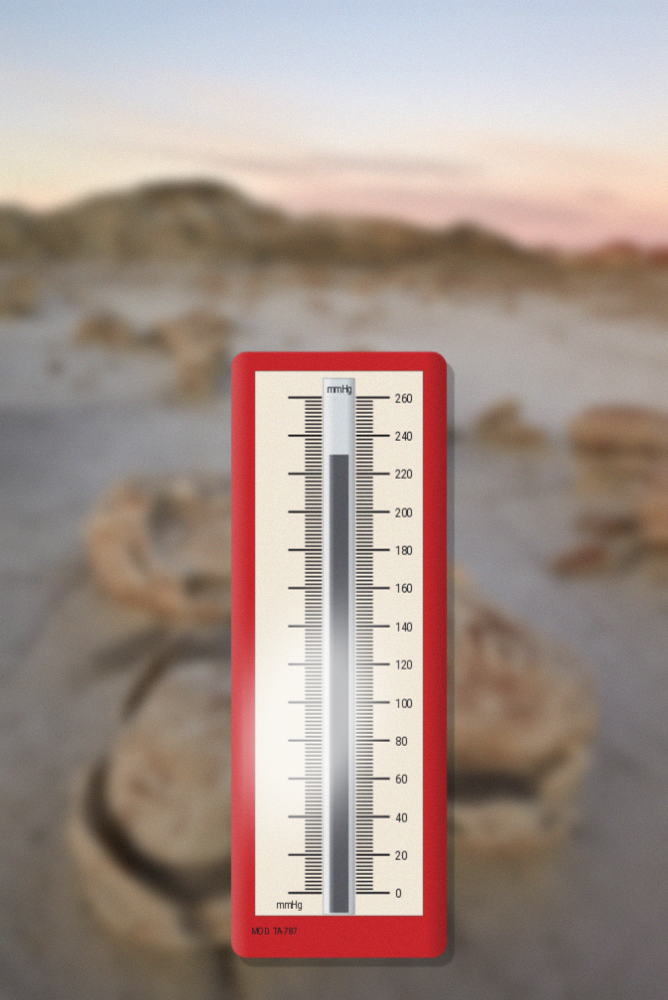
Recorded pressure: 230 mmHg
